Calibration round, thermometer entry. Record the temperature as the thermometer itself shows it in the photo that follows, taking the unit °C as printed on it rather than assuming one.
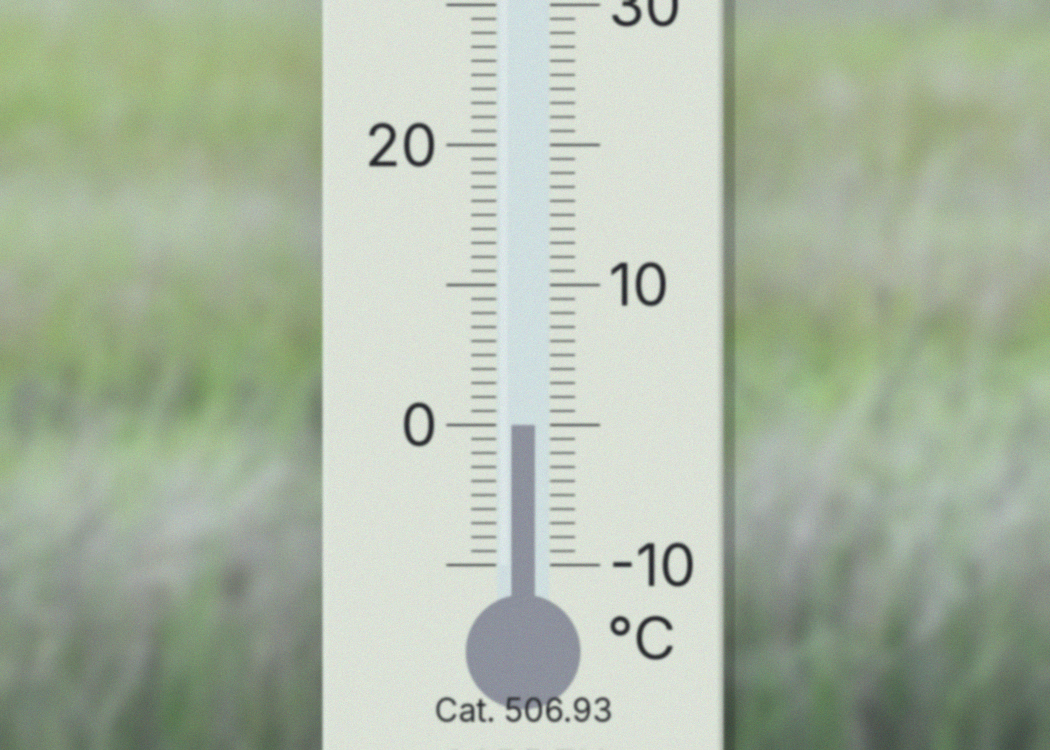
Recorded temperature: 0 °C
